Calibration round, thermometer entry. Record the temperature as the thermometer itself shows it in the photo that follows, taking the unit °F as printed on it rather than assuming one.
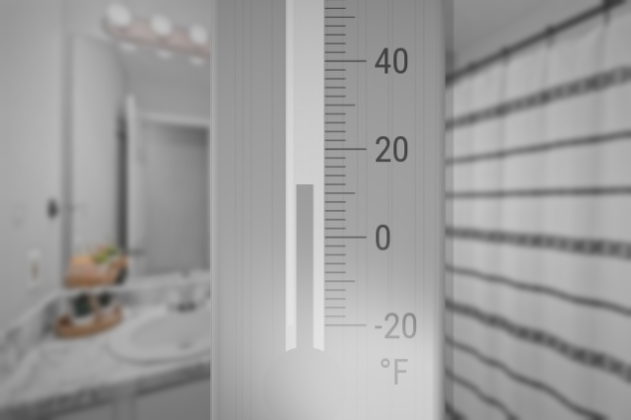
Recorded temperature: 12 °F
